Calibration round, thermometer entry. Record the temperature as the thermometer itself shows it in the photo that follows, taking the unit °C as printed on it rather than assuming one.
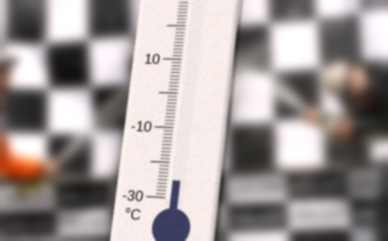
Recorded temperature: -25 °C
